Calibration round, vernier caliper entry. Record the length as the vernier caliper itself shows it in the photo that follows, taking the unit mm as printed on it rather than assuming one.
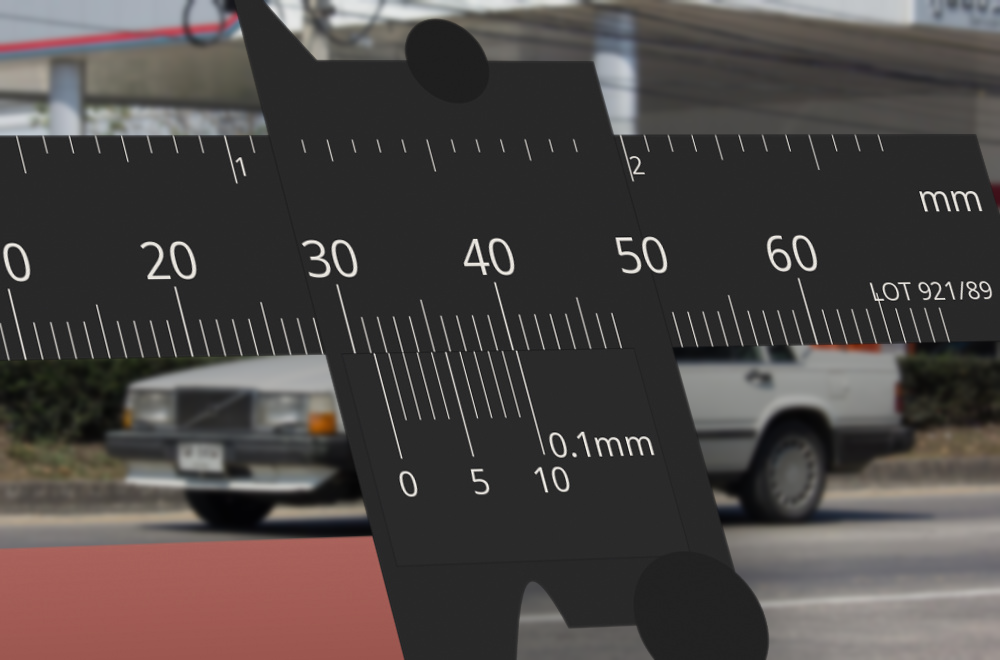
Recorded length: 31.2 mm
